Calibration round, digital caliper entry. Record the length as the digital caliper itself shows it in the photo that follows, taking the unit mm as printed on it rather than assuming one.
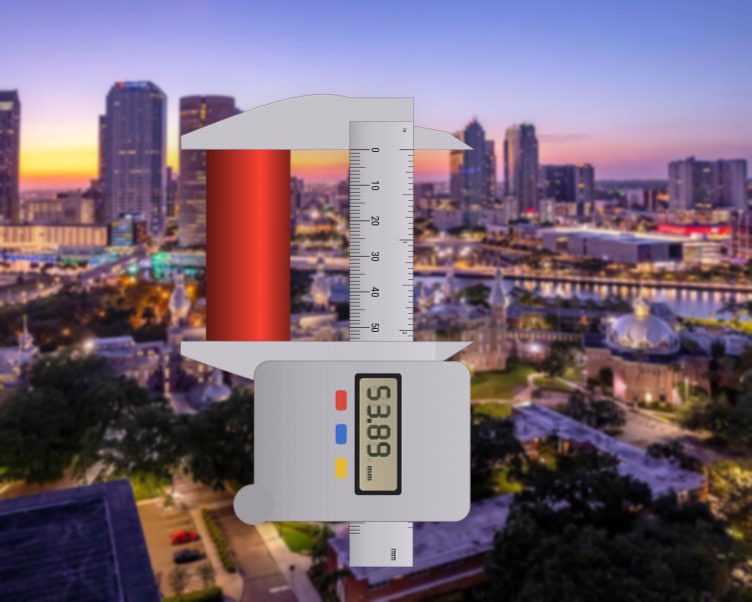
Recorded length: 53.89 mm
